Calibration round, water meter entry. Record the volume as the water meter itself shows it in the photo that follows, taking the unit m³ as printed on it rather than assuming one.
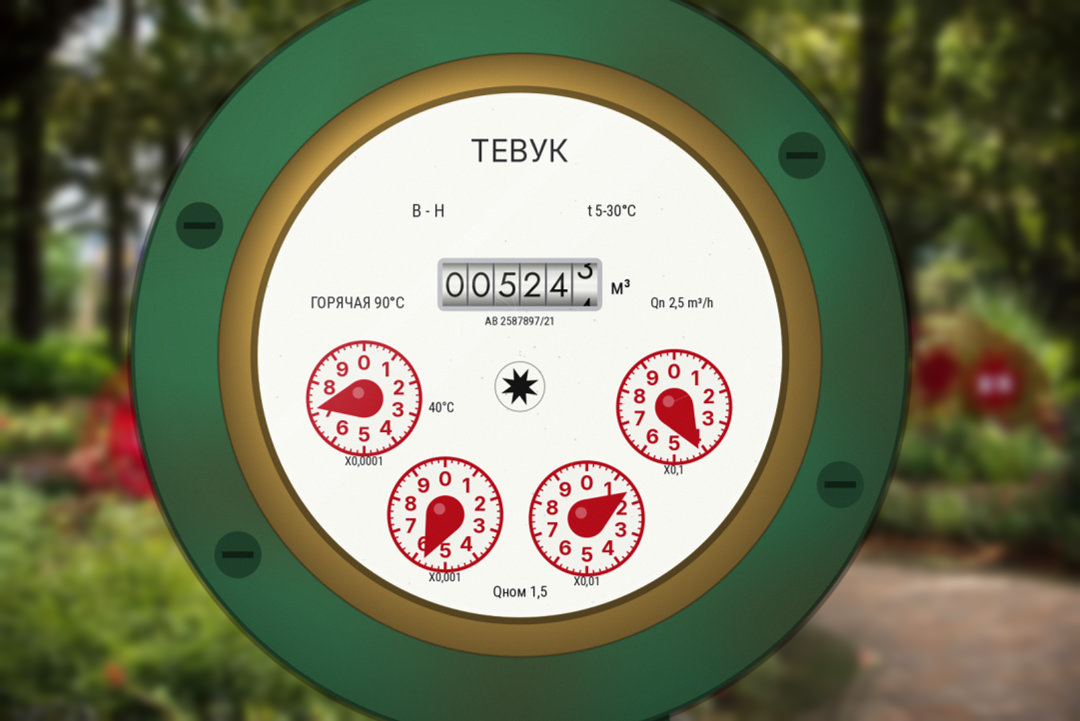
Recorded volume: 5243.4157 m³
